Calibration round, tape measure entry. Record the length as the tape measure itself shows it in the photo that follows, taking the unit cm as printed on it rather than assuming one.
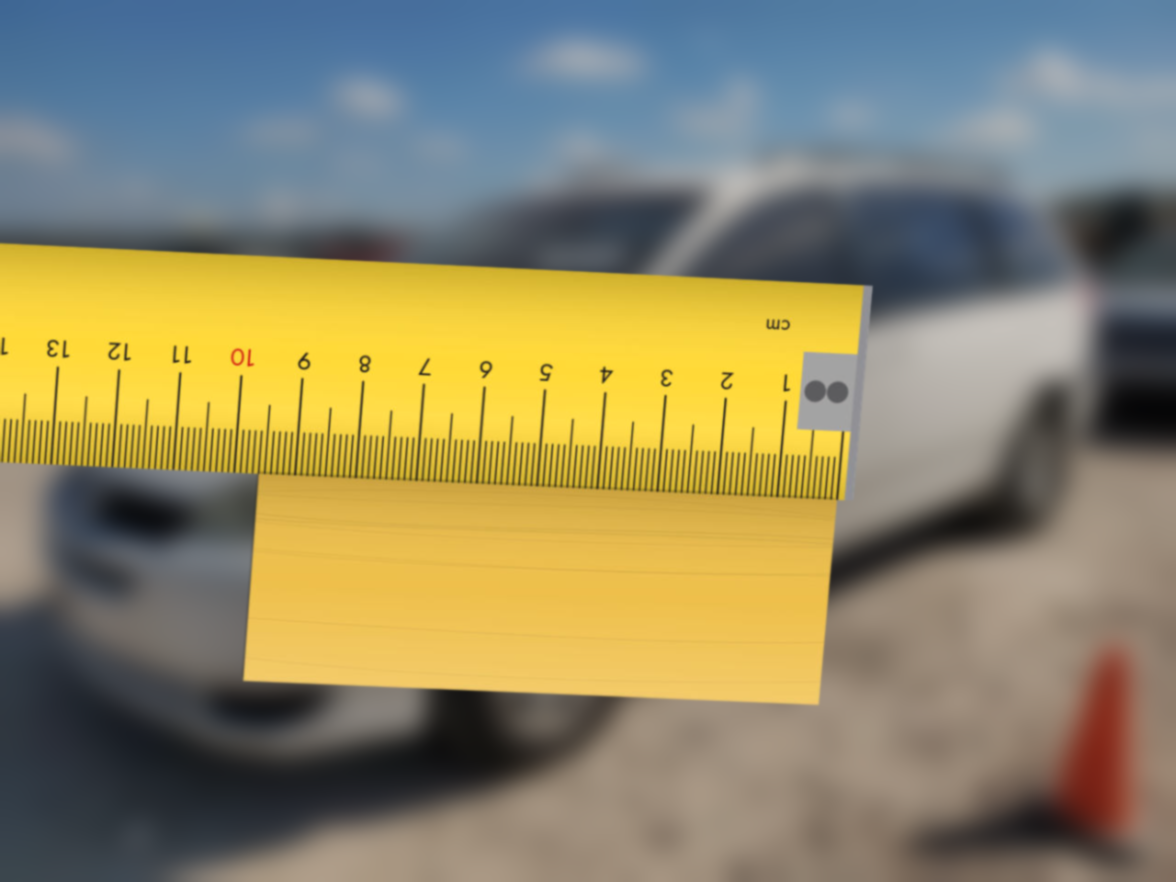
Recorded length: 9.6 cm
